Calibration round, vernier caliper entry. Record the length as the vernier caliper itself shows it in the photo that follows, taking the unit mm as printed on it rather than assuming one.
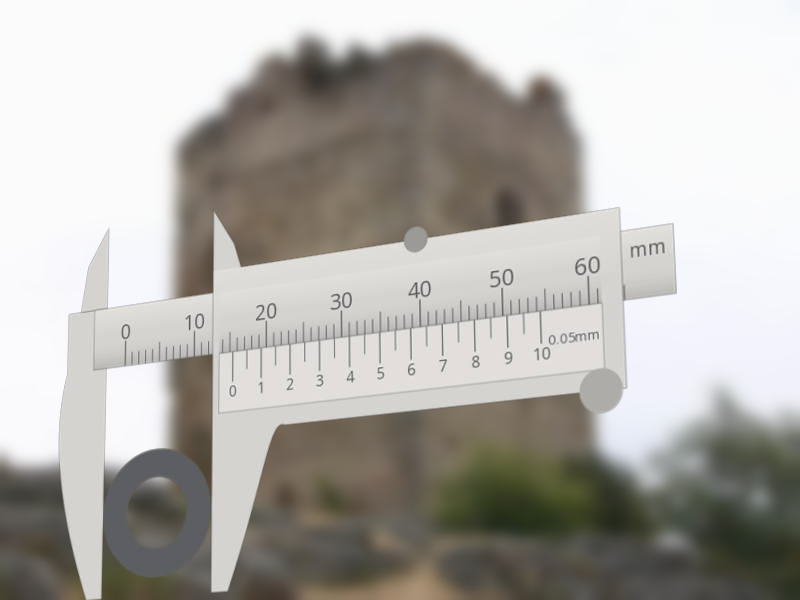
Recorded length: 15.4 mm
